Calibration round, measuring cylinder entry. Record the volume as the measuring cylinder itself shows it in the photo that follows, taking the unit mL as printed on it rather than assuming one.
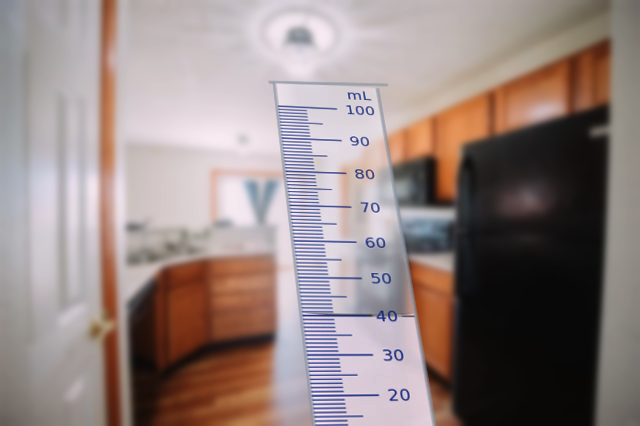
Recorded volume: 40 mL
